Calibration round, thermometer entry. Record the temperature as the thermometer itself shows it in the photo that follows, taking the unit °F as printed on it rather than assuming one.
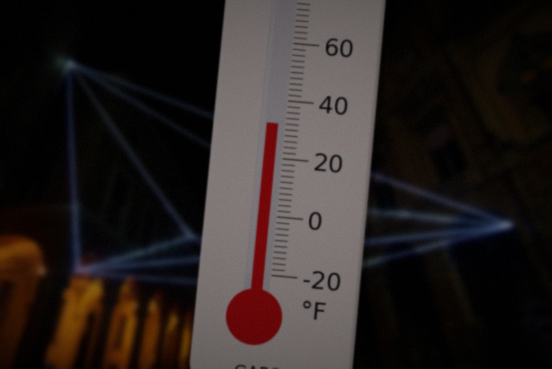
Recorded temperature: 32 °F
